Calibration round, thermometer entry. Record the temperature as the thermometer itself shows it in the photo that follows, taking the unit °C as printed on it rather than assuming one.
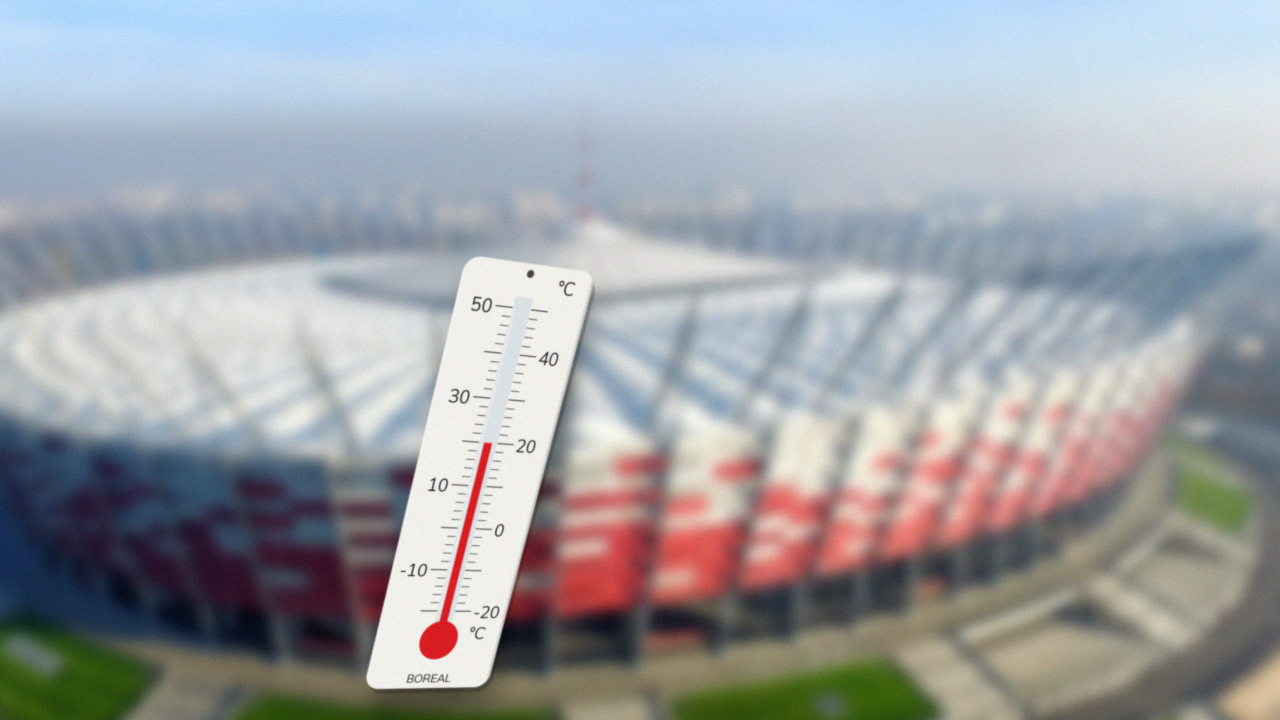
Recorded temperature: 20 °C
